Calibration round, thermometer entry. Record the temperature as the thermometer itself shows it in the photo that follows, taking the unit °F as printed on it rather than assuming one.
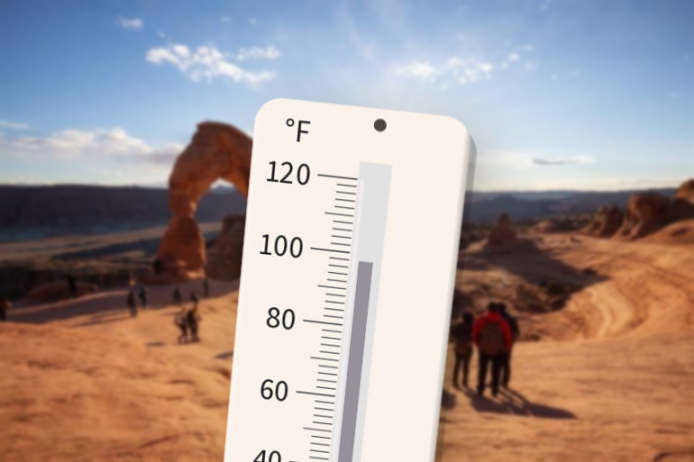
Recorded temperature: 98 °F
